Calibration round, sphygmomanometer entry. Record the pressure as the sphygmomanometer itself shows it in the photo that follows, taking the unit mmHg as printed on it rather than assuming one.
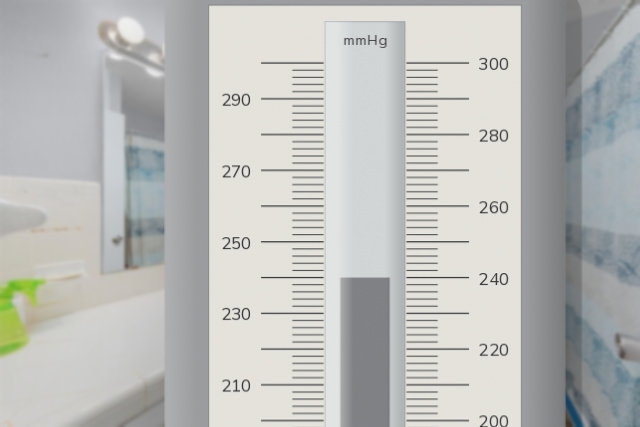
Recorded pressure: 240 mmHg
